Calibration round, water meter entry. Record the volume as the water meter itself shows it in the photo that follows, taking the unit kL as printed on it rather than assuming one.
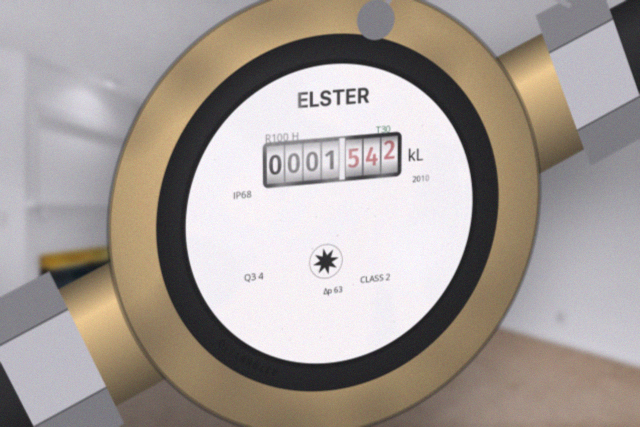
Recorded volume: 1.542 kL
